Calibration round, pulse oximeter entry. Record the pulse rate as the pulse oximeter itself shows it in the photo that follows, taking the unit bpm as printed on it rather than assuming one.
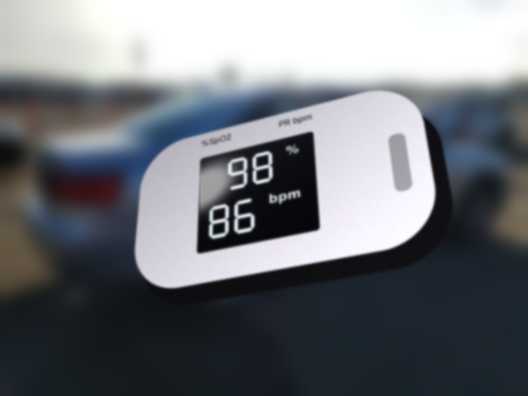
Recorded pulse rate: 86 bpm
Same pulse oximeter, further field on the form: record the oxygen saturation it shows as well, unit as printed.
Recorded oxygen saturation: 98 %
